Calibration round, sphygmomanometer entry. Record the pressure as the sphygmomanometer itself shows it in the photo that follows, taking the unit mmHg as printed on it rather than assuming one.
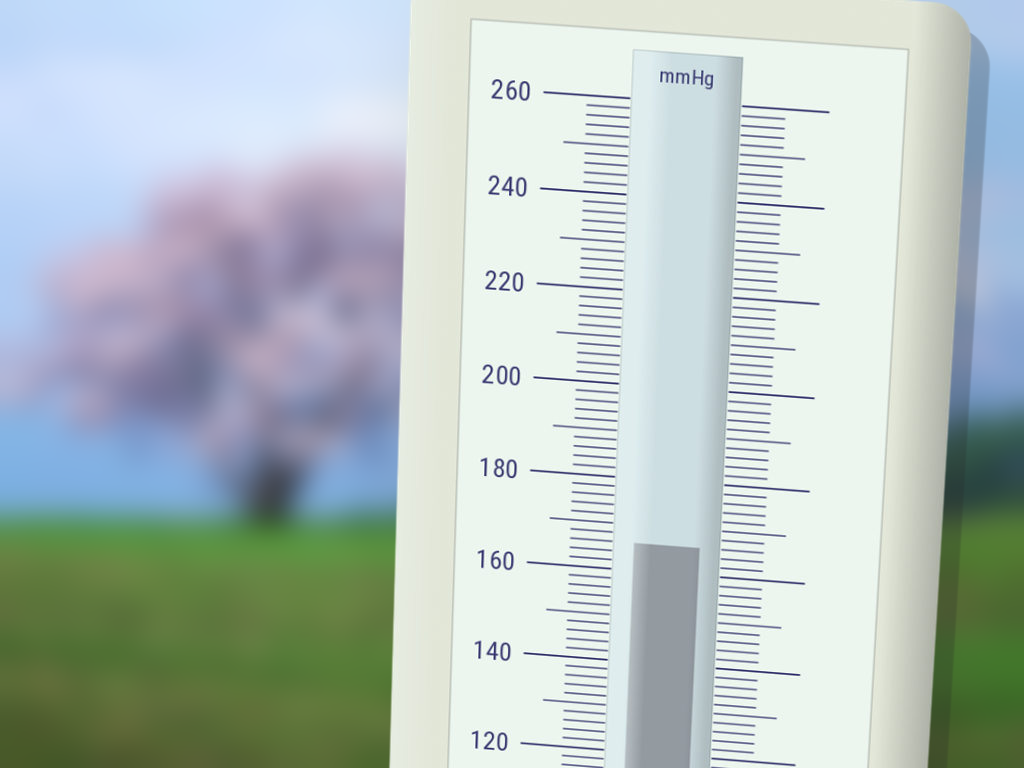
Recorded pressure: 166 mmHg
